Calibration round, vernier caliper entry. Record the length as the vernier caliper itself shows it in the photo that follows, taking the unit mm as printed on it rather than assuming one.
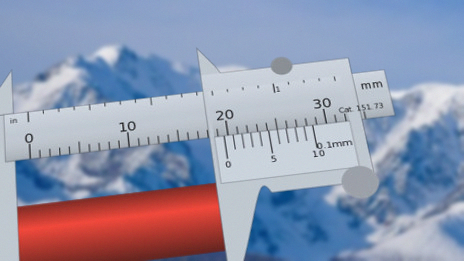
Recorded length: 19.6 mm
